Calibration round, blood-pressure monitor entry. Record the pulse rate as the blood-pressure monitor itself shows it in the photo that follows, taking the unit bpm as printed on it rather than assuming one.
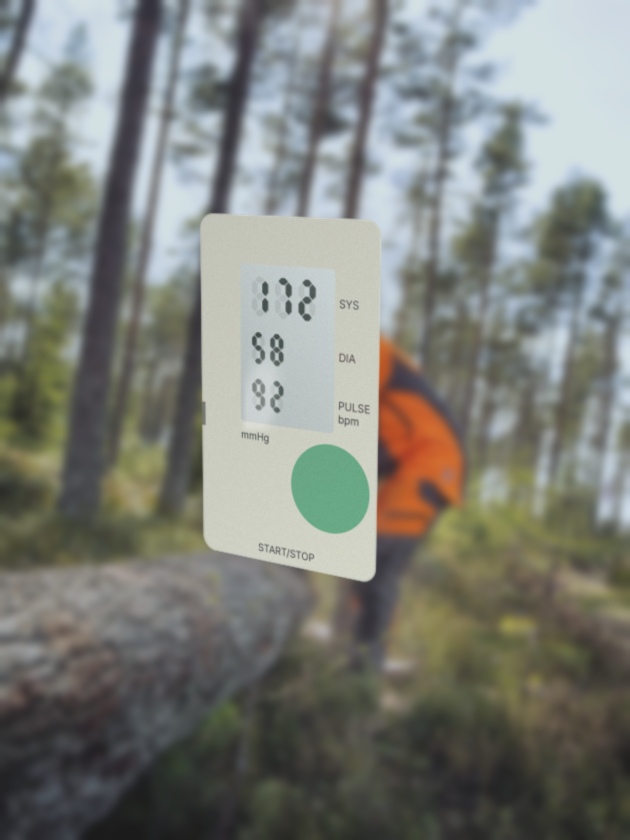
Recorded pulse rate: 92 bpm
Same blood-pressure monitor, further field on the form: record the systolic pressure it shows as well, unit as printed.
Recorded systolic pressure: 172 mmHg
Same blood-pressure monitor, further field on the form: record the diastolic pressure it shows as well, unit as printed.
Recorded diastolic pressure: 58 mmHg
